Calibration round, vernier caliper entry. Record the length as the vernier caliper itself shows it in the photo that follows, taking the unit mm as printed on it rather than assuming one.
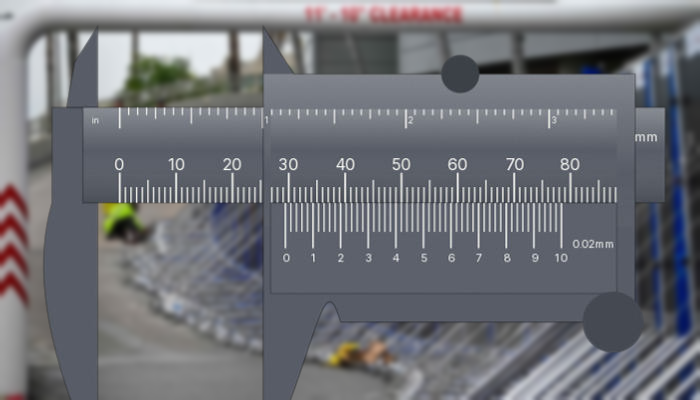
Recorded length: 29.4 mm
